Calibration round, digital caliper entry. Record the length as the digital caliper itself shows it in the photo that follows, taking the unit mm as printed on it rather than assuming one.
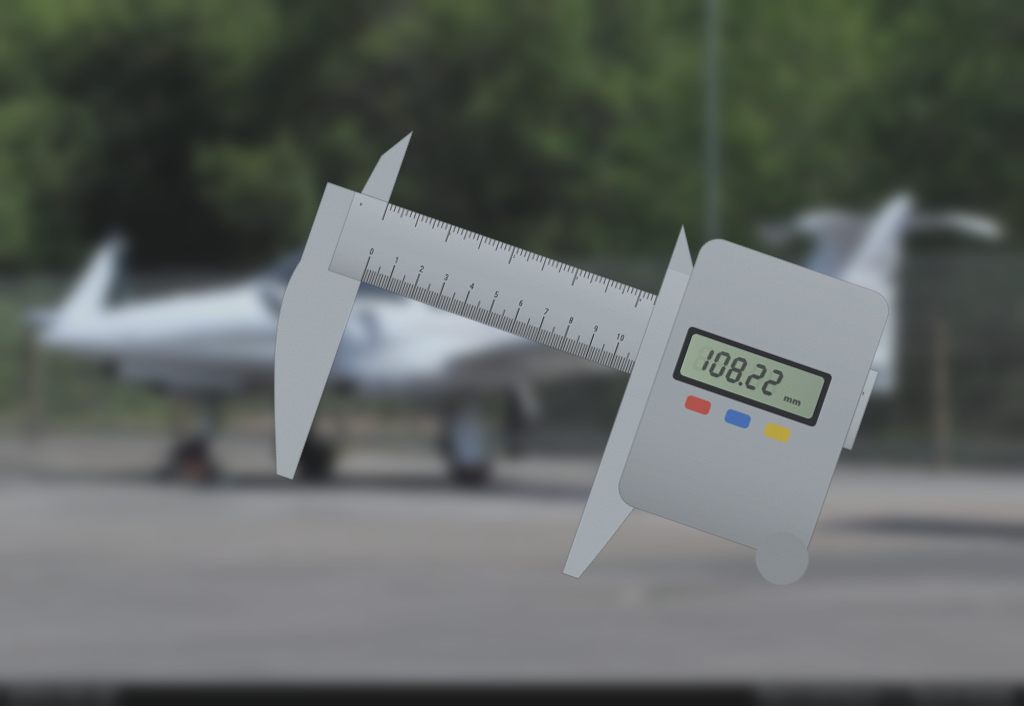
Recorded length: 108.22 mm
